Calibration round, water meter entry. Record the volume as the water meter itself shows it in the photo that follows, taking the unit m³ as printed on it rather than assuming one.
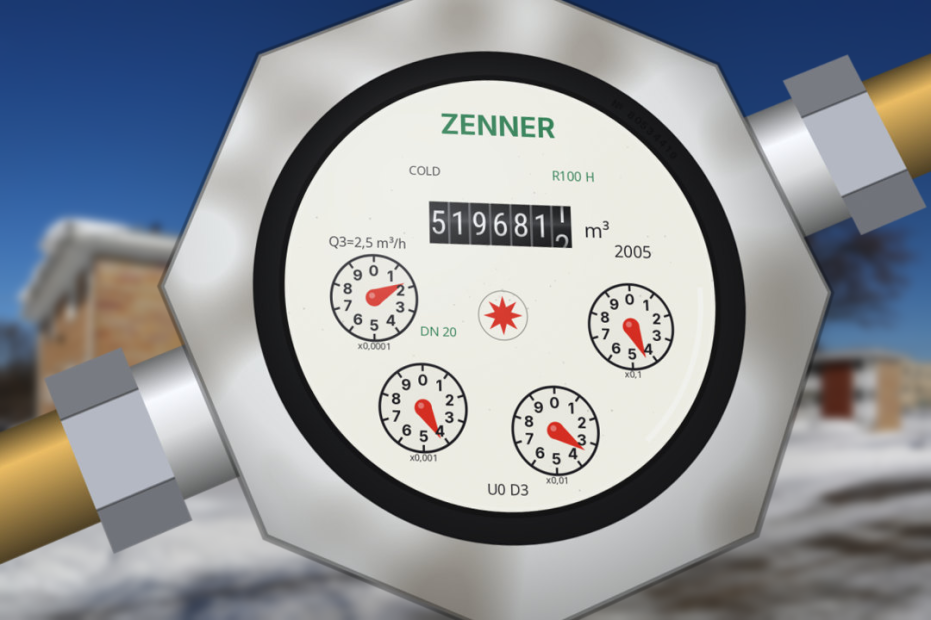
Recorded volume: 5196811.4341 m³
